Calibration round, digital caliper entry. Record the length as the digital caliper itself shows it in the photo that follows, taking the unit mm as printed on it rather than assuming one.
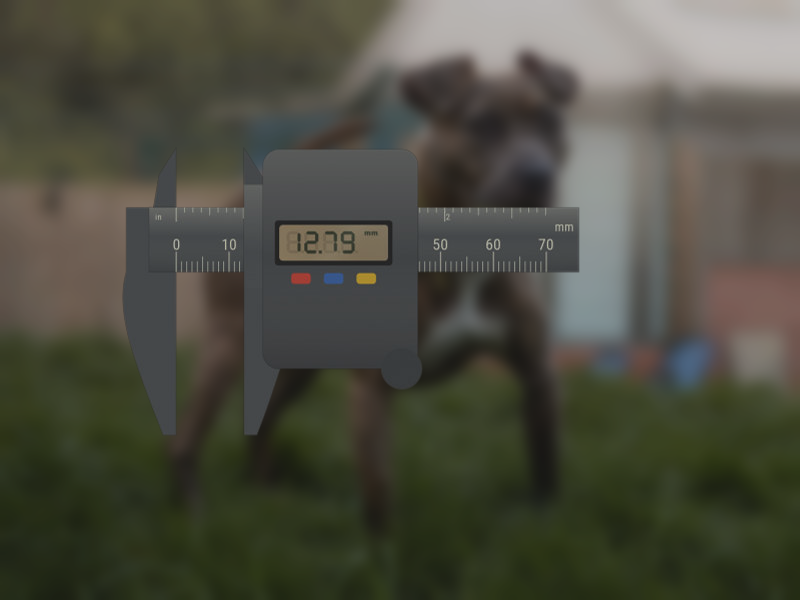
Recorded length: 12.79 mm
